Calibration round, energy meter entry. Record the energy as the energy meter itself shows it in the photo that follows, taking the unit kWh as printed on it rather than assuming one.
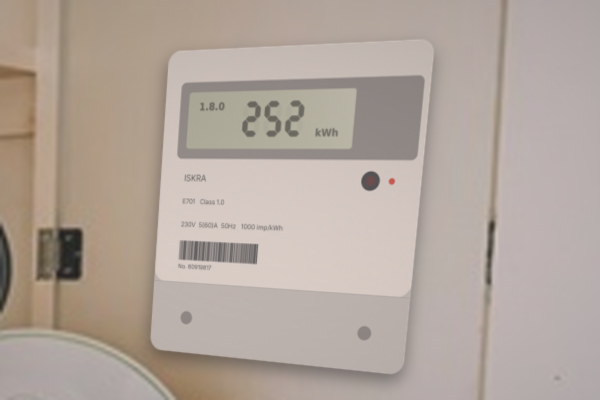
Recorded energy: 252 kWh
